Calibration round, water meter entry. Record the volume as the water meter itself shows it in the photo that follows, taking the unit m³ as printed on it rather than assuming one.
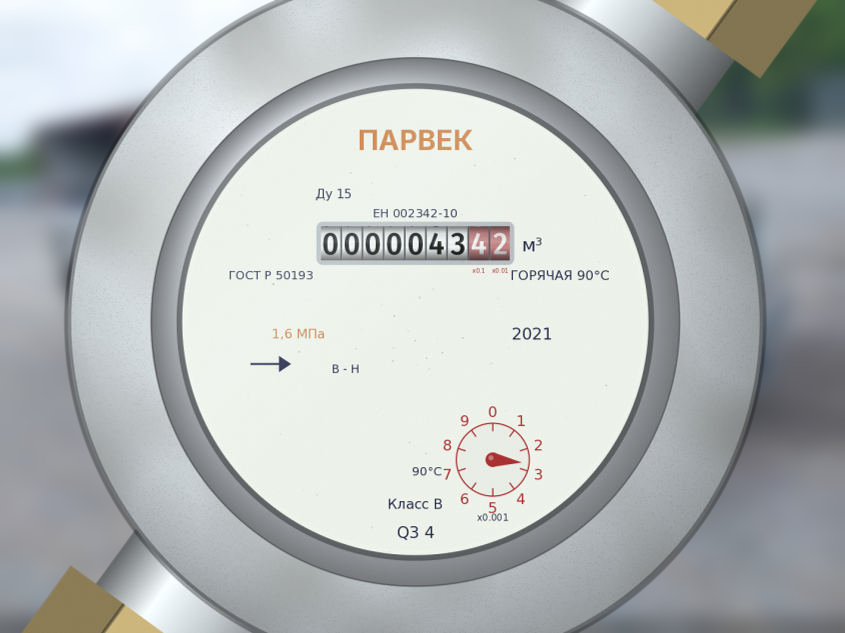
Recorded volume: 43.422 m³
